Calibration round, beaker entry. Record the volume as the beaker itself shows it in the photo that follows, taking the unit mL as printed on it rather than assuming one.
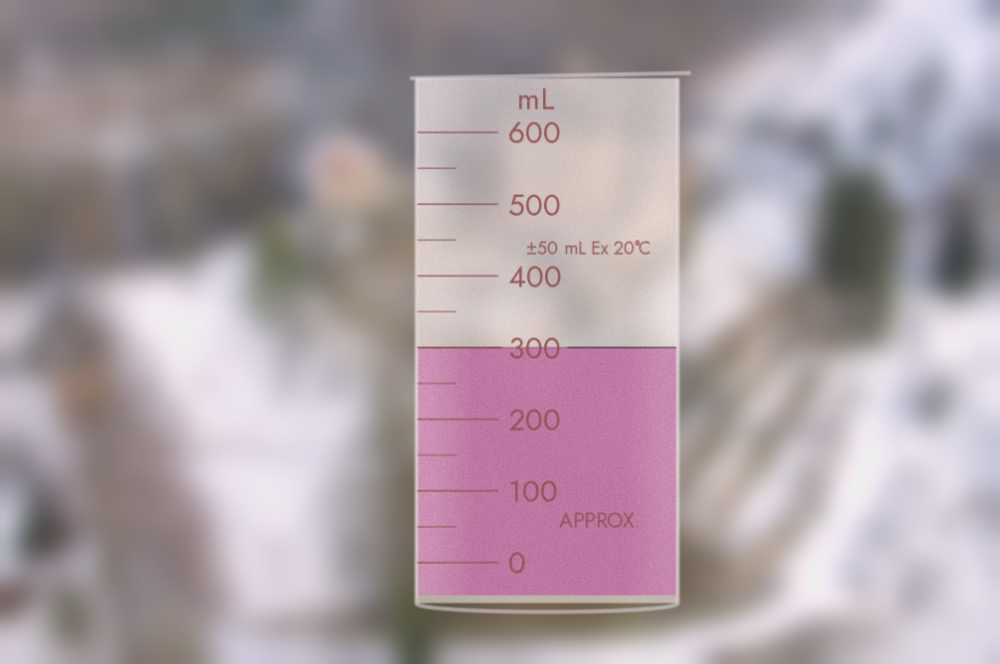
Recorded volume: 300 mL
